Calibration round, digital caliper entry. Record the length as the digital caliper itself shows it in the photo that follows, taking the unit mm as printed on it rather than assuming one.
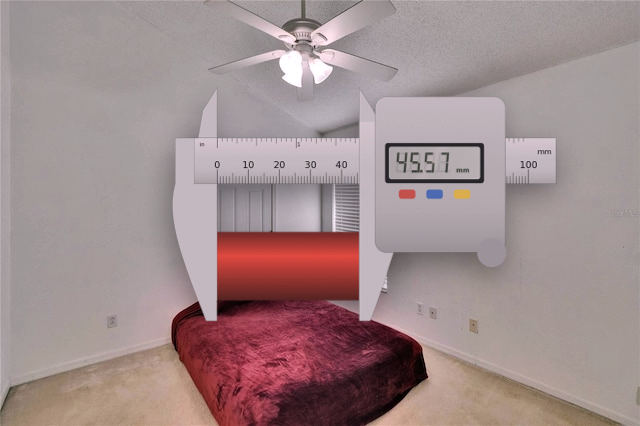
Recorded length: 45.57 mm
